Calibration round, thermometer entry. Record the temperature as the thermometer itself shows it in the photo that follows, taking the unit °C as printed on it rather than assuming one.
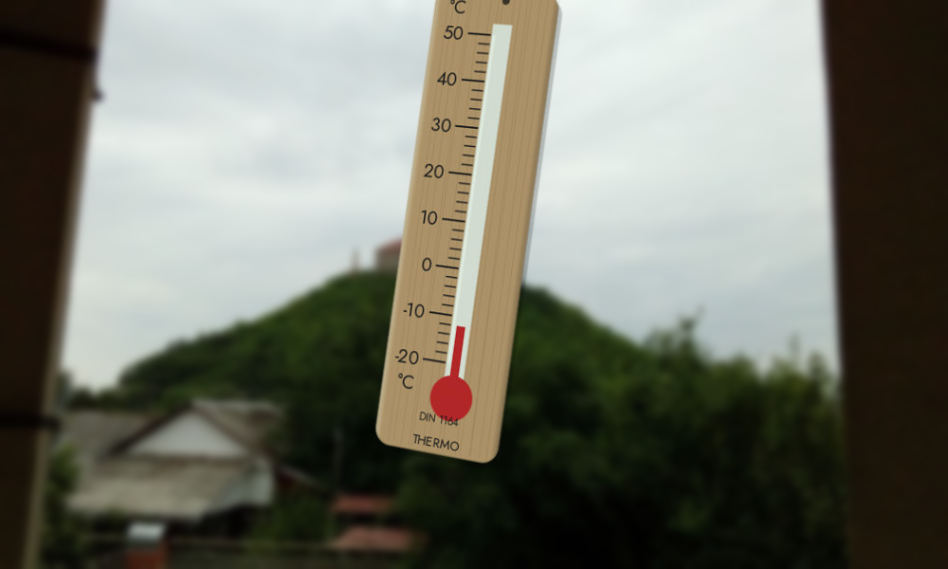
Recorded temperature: -12 °C
